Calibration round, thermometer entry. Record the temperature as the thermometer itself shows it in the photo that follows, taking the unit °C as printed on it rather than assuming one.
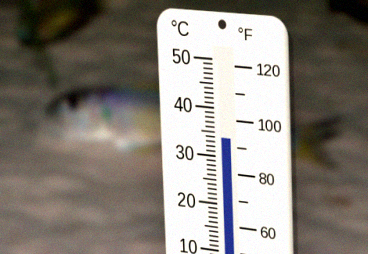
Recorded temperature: 34 °C
